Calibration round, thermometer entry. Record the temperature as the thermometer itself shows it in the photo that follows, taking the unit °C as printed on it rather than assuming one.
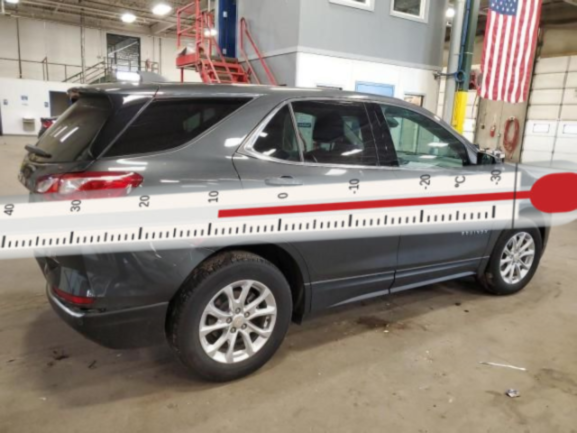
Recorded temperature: 9 °C
